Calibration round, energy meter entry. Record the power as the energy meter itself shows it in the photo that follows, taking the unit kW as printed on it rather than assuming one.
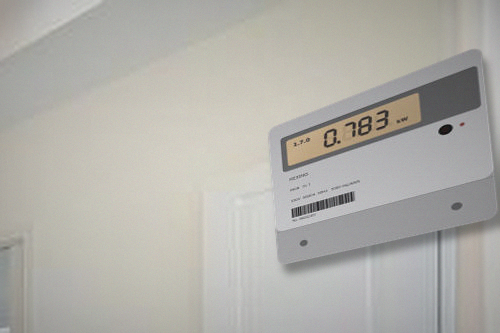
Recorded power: 0.783 kW
